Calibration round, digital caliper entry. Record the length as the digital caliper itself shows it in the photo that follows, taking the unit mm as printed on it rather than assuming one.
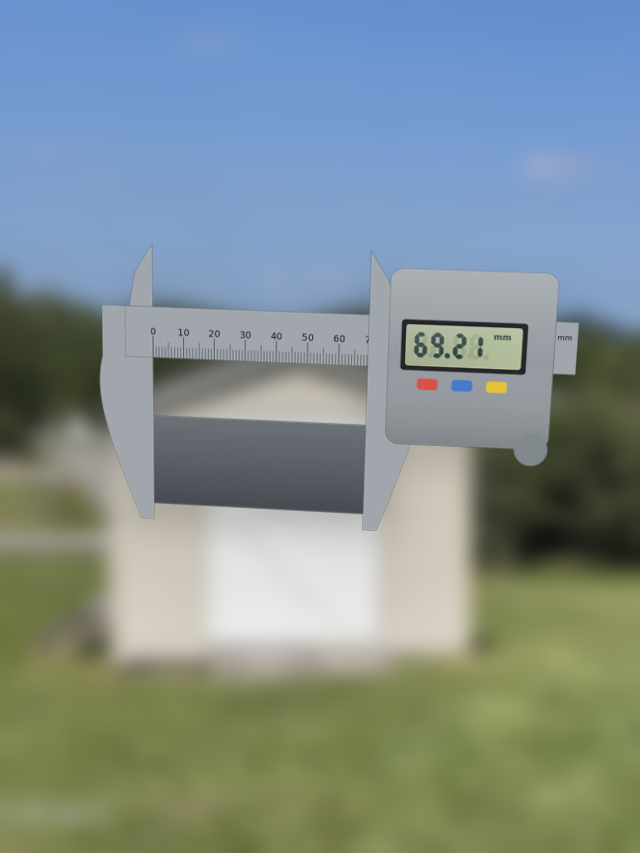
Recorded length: 69.21 mm
